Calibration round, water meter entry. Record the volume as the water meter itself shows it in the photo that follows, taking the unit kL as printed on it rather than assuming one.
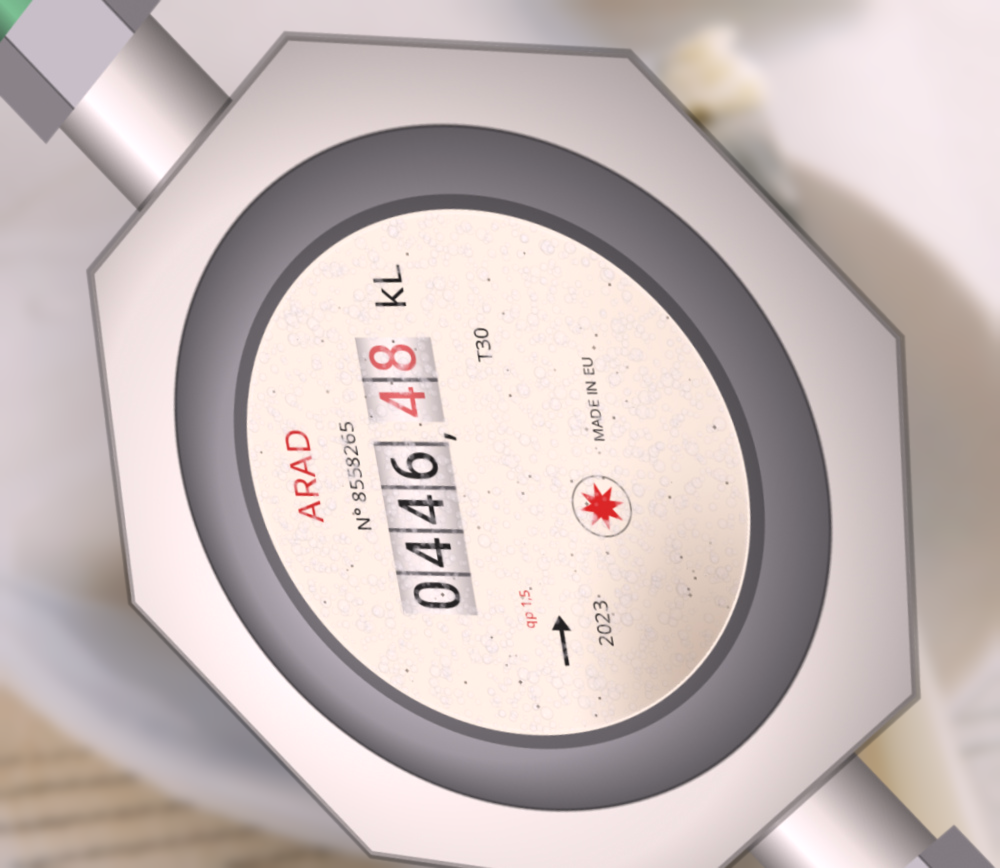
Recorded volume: 446.48 kL
